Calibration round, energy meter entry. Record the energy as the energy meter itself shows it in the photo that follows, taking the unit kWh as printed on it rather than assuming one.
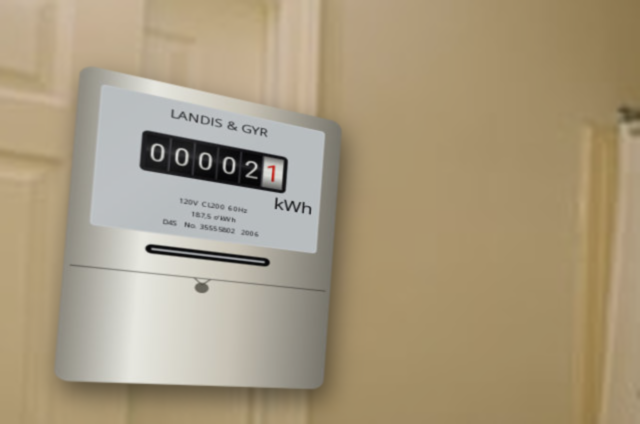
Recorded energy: 2.1 kWh
